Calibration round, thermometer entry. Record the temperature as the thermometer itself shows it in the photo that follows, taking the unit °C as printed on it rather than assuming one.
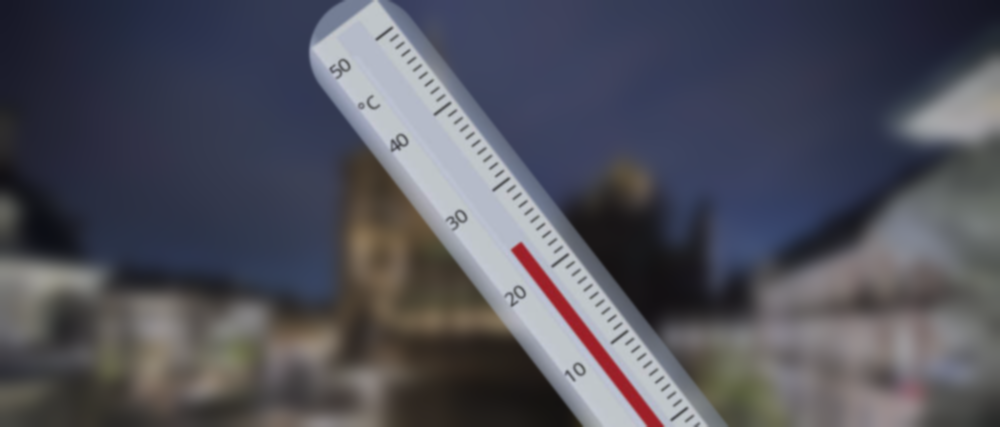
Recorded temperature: 24 °C
